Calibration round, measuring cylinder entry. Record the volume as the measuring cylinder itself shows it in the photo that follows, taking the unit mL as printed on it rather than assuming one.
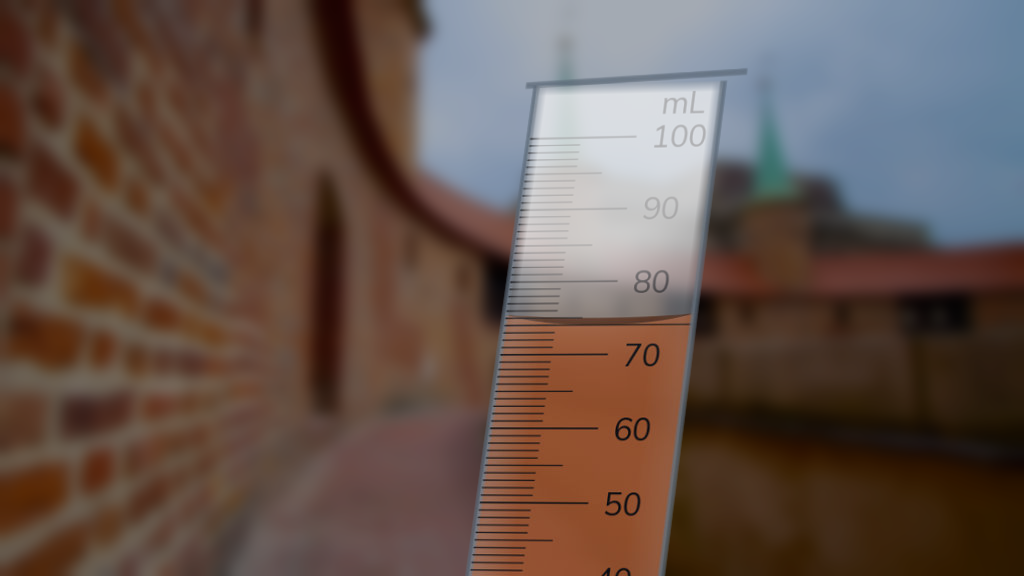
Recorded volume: 74 mL
